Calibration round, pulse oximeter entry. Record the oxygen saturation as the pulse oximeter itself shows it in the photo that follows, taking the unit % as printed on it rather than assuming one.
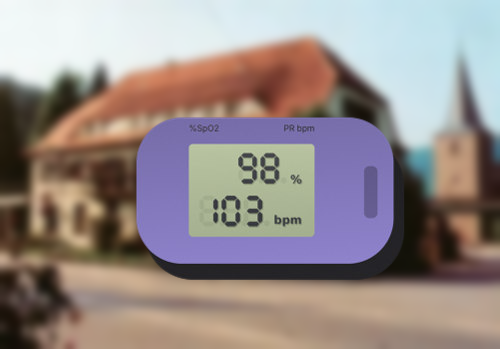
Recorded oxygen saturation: 98 %
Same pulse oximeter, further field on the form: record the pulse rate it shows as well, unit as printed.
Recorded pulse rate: 103 bpm
